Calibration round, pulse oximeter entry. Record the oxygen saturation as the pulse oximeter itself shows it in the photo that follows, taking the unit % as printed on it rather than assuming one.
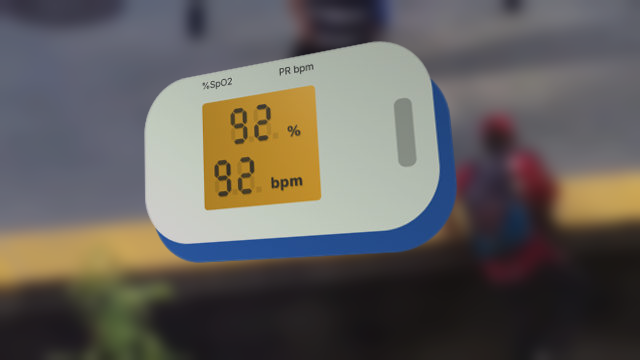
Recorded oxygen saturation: 92 %
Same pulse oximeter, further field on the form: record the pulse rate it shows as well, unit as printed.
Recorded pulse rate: 92 bpm
